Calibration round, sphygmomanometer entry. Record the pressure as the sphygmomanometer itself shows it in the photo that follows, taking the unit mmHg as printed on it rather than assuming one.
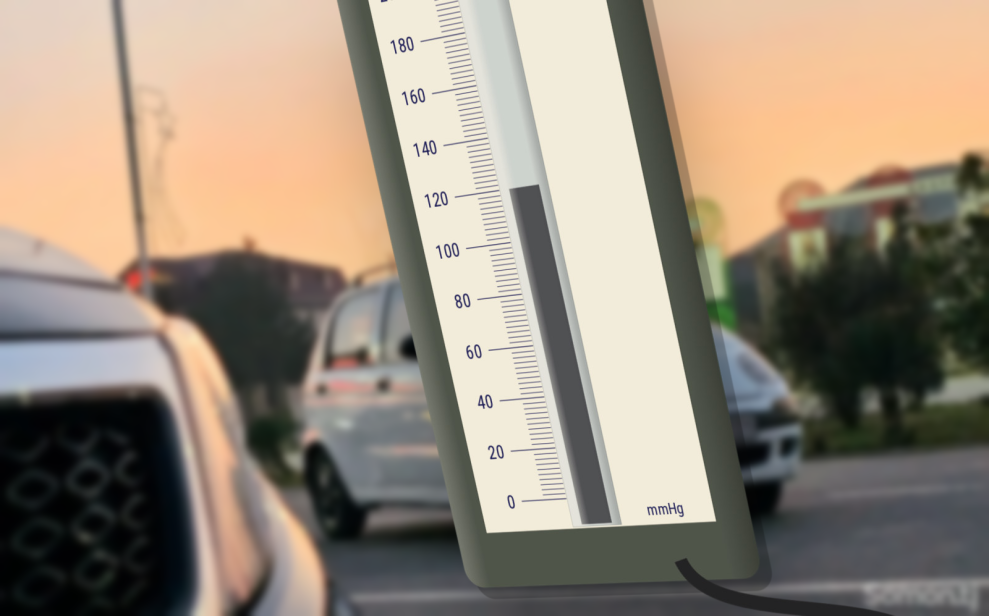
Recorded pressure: 120 mmHg
